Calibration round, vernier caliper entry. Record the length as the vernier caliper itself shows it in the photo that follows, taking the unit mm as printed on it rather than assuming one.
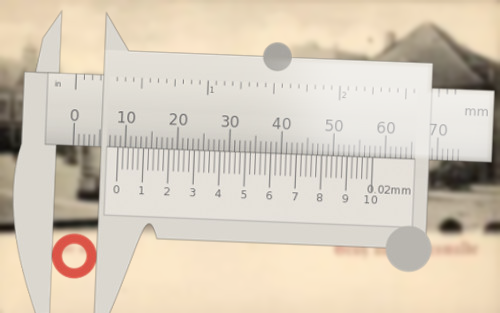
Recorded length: 8.6 mm
